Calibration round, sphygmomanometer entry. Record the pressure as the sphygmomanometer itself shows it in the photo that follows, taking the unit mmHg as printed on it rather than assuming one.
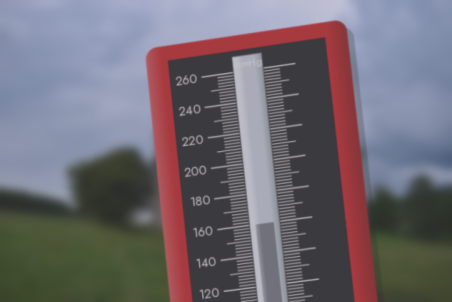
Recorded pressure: 160 mmHg
